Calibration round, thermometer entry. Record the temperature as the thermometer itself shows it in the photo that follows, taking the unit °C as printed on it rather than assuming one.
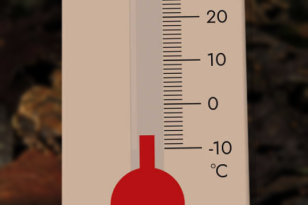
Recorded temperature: -7 °C
